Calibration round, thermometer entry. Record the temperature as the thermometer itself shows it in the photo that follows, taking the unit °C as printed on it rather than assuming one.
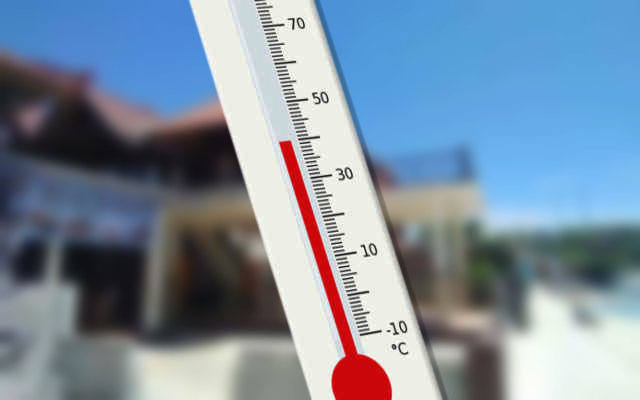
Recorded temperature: 40 °C
